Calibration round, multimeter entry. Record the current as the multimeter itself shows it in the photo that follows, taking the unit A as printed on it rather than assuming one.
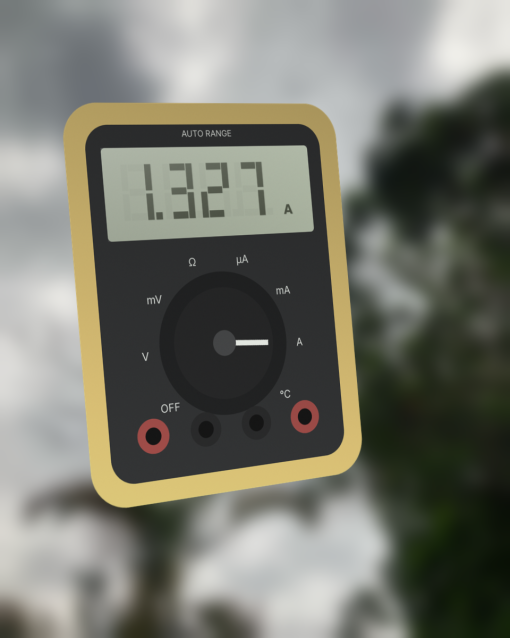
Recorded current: 1.327 A
